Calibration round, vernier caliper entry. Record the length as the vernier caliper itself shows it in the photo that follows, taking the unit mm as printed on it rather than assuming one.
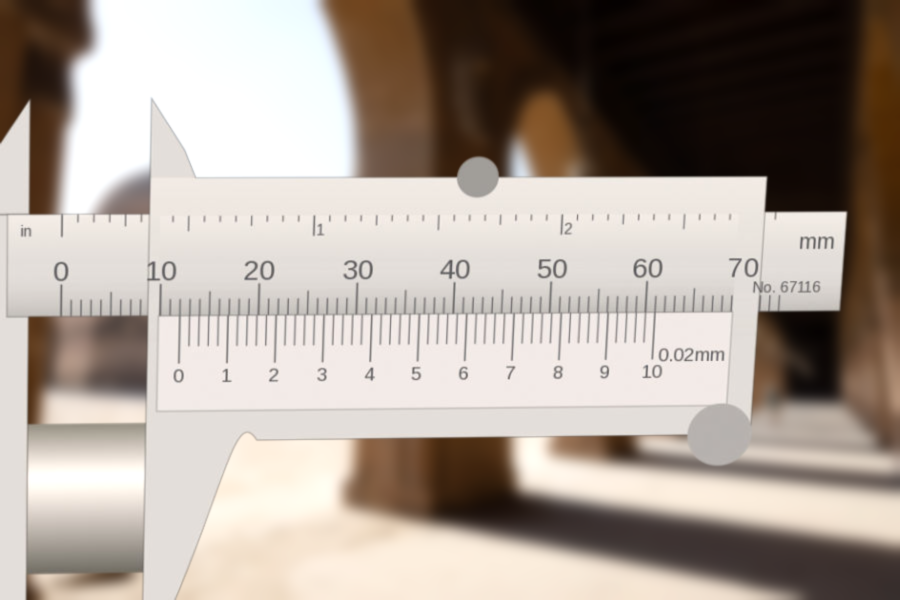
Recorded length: 12.0 mm
